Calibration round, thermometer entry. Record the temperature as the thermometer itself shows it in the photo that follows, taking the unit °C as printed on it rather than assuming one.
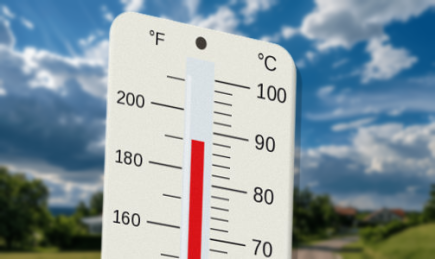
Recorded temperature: 88 °C
